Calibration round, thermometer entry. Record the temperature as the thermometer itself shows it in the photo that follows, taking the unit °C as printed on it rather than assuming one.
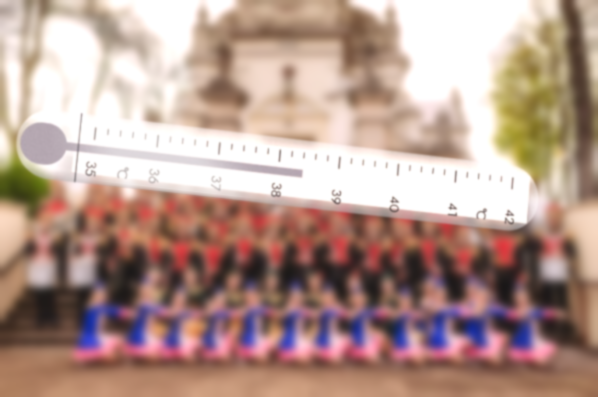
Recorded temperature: 38.4 °C
